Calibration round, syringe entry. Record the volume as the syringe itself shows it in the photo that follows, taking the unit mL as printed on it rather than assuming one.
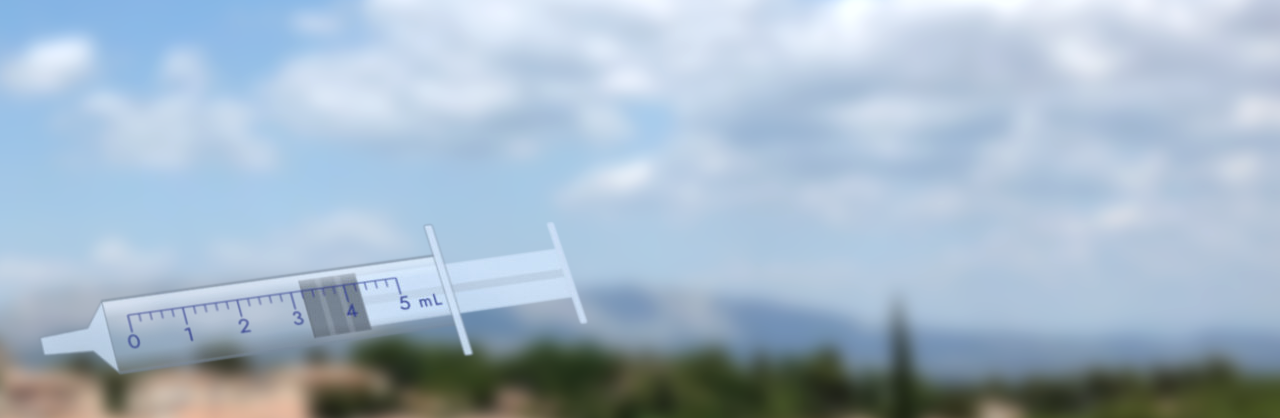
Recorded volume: 3.2 mL
